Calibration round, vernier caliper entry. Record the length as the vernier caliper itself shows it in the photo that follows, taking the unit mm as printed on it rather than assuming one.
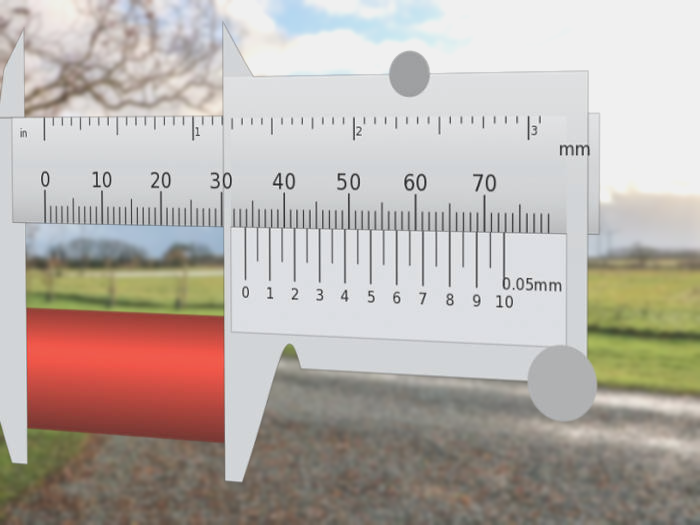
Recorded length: 33.8 mm
